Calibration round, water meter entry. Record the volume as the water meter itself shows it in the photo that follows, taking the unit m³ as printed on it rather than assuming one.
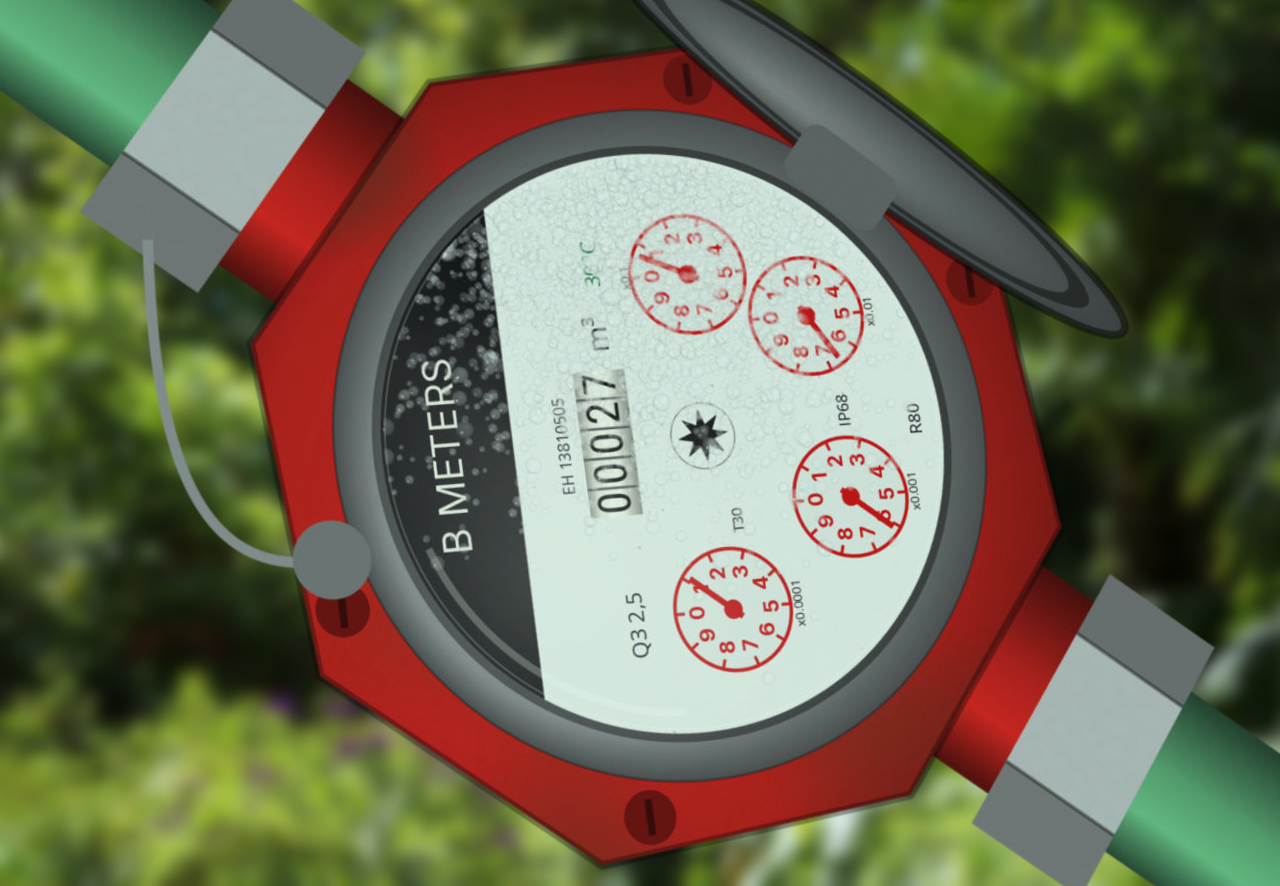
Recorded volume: 27.0661 m³
